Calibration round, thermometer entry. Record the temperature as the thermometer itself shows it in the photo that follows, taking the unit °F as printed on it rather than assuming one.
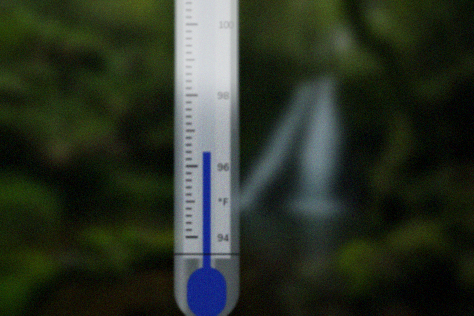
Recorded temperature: 96.4 °F
